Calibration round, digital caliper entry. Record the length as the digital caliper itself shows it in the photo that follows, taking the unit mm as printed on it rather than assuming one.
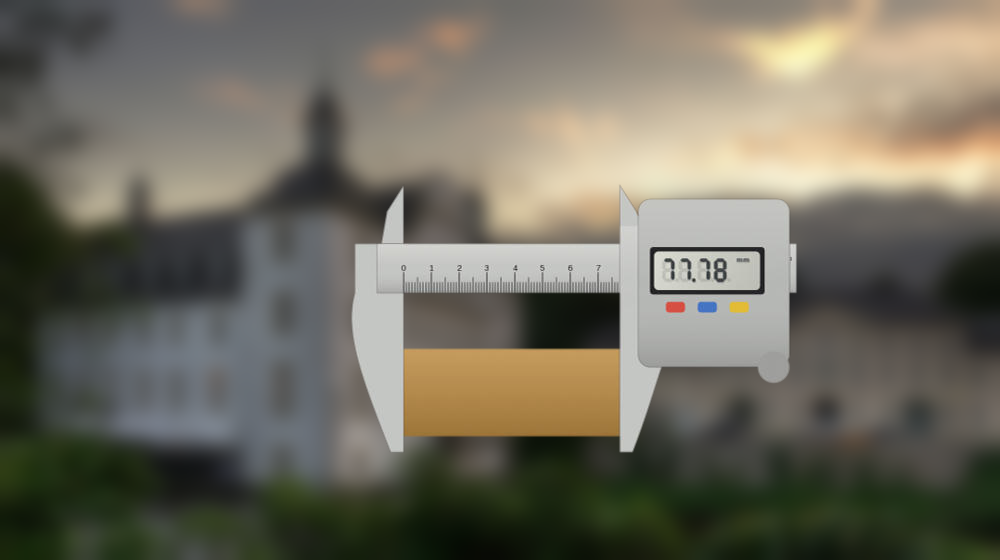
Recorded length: 77.78 mm
